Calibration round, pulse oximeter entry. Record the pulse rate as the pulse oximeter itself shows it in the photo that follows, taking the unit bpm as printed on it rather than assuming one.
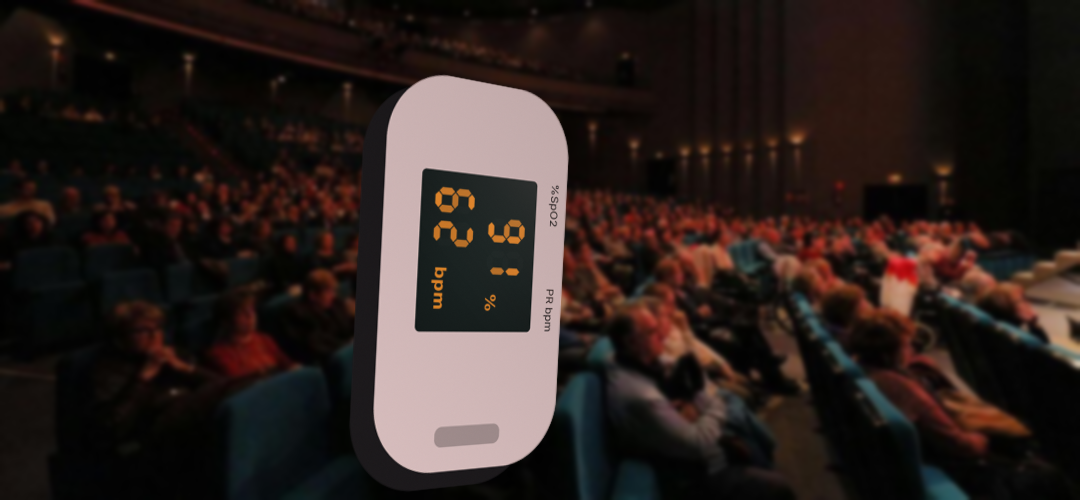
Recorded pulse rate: 62 bpm
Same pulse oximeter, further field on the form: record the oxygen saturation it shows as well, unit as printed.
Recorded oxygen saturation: 91 %
